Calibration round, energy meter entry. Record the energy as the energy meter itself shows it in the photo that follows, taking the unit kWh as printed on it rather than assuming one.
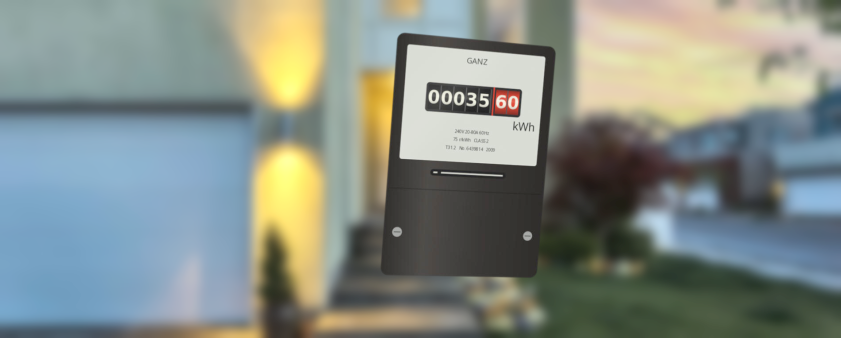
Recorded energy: 35.60 kWh
